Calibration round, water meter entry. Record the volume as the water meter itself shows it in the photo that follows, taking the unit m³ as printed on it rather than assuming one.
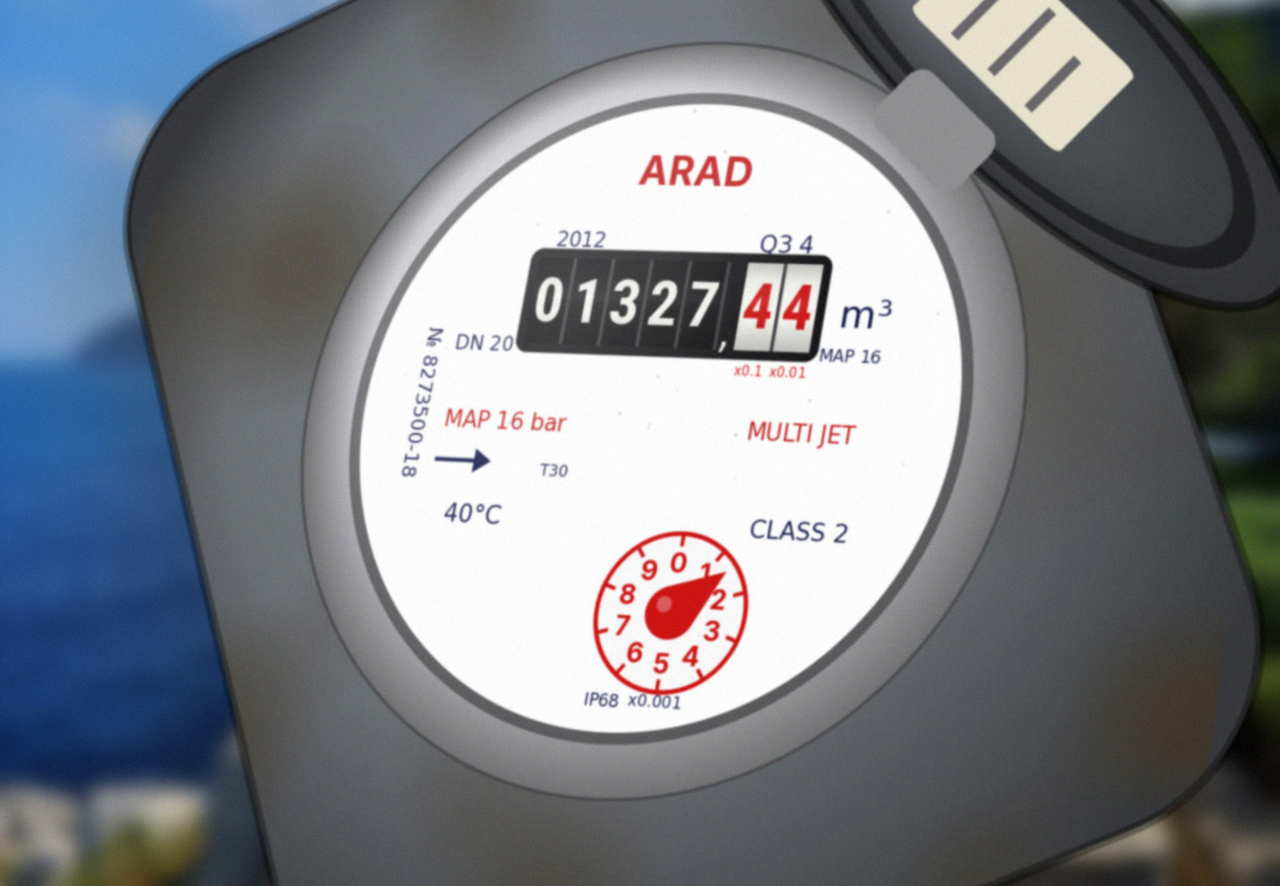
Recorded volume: 1327.441 m³
